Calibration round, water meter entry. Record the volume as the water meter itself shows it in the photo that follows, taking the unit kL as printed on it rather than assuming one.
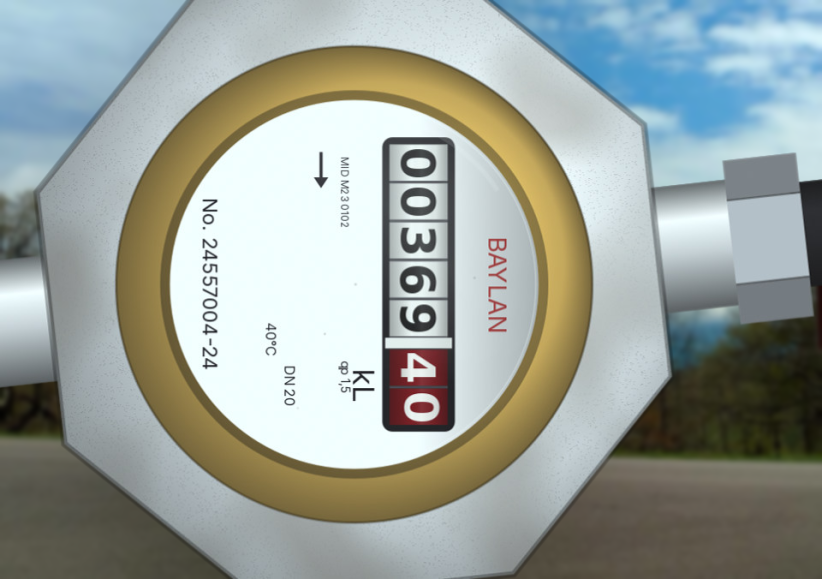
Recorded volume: 369.40 kL
